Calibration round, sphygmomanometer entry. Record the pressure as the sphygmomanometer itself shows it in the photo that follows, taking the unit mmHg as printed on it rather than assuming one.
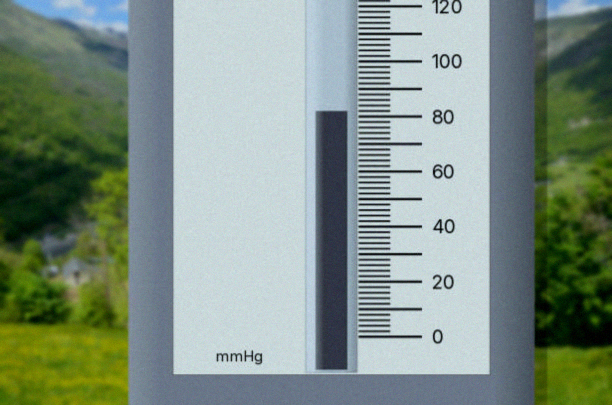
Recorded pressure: 82 mmHg
